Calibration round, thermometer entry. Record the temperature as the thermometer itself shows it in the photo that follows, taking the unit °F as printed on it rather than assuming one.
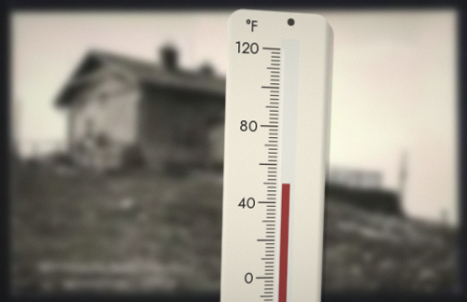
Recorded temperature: 50 °F
